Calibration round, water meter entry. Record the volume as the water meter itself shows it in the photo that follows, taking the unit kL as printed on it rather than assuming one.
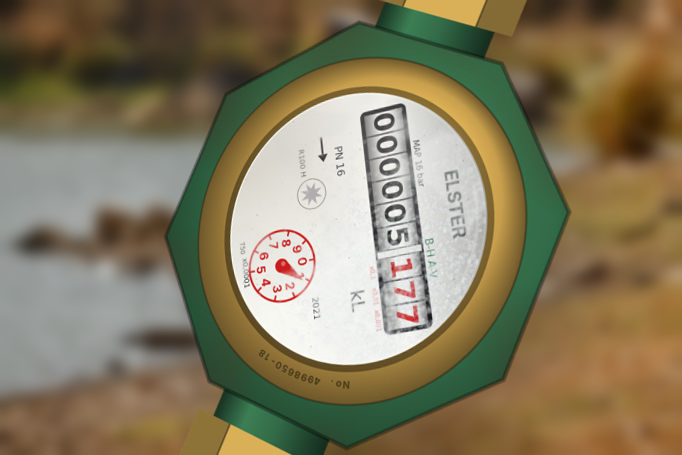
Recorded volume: 5.1771 kL
